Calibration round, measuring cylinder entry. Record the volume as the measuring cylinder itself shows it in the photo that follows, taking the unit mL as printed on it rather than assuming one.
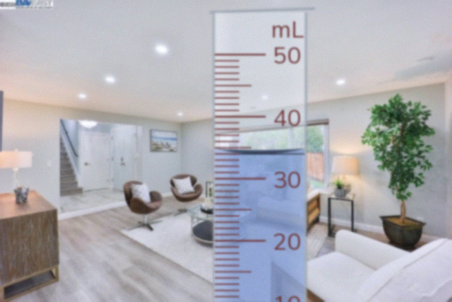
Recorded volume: 34 mL
